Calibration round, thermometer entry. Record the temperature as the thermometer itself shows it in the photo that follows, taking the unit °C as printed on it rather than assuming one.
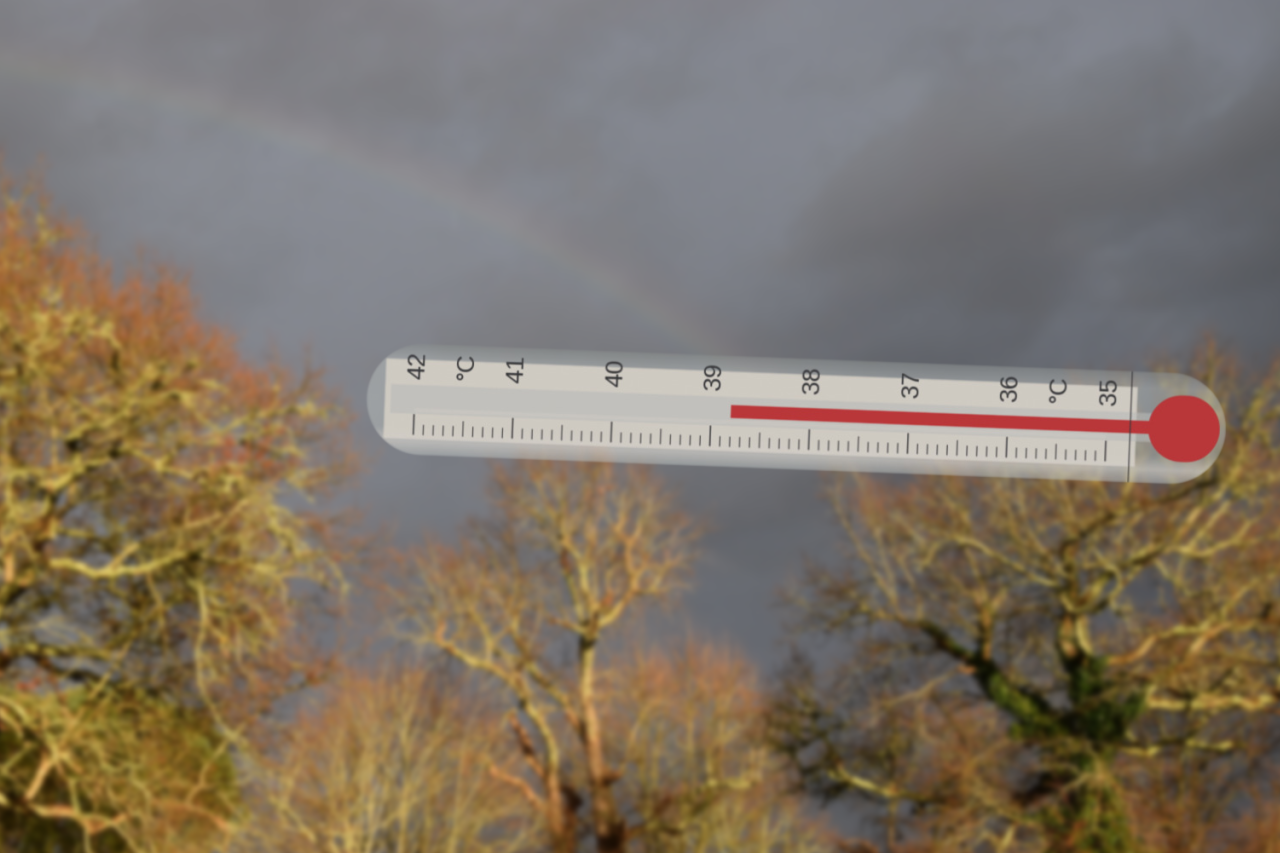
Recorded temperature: 38.8 °C
